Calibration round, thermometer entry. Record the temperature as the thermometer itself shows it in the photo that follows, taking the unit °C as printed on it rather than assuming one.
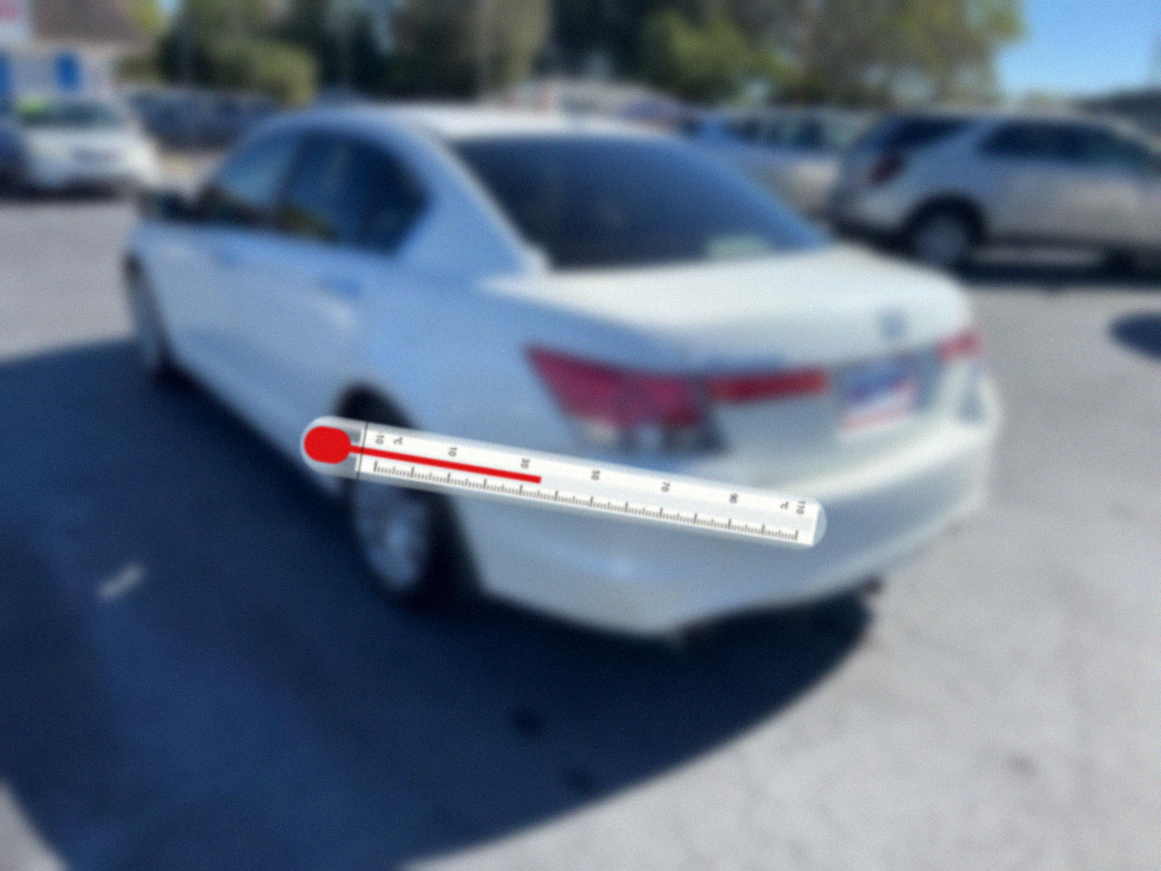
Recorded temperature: 35 °C
